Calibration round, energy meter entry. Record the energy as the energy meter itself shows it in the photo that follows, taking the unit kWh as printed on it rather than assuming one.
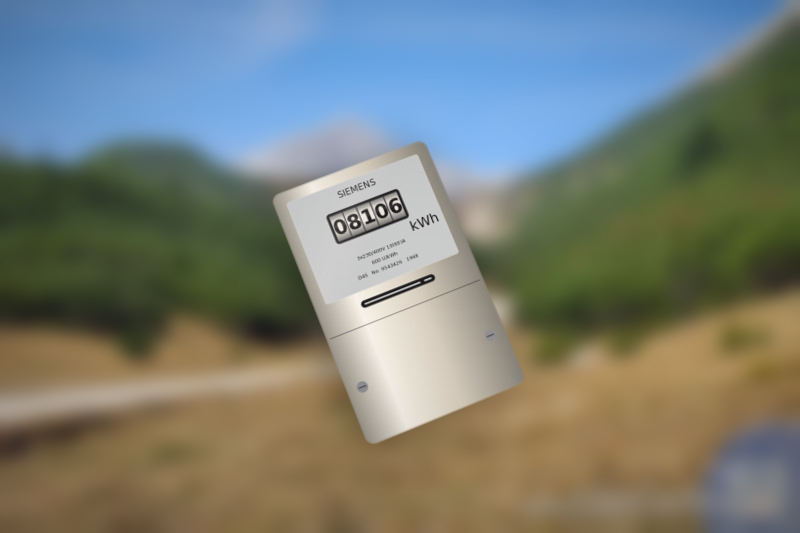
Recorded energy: 8106 kWh
